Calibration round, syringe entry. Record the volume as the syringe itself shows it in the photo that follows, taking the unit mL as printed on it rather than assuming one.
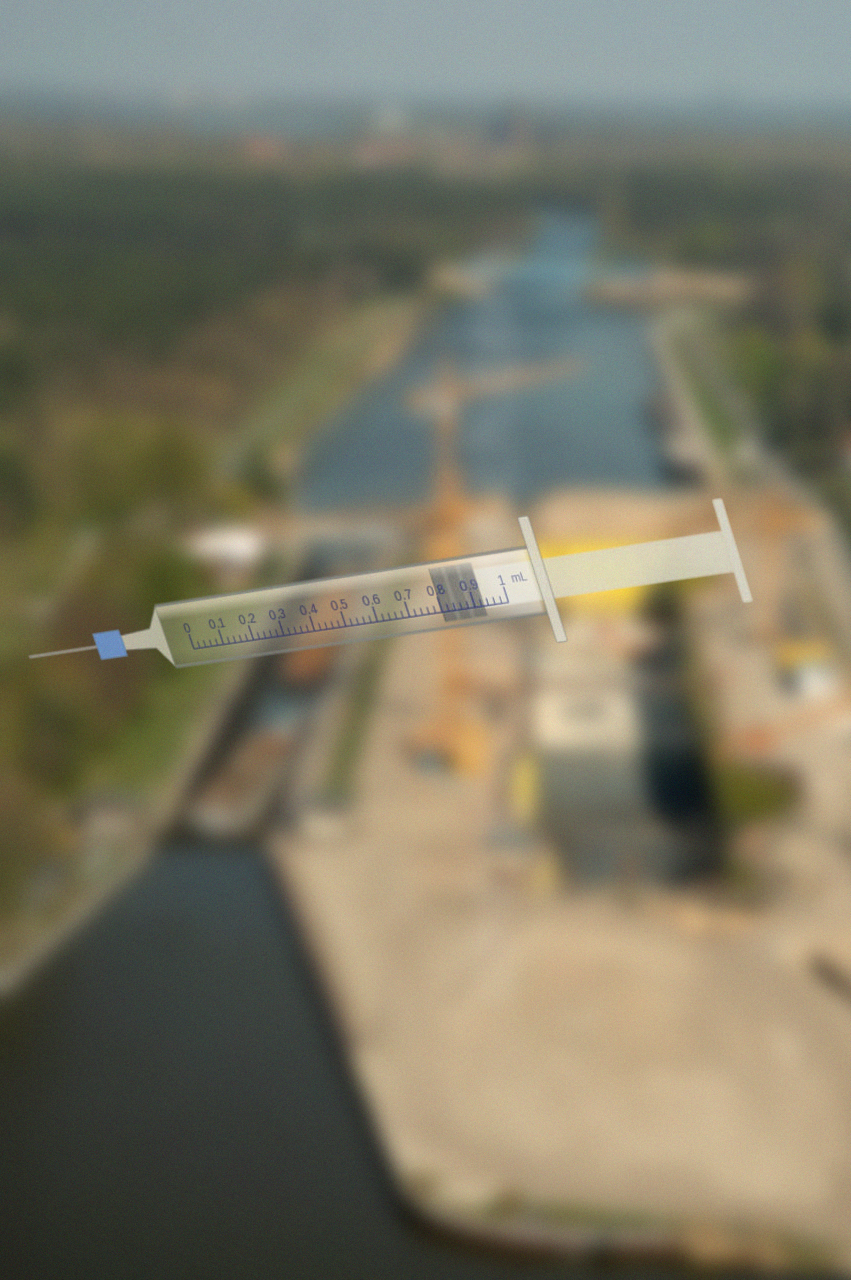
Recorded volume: 0.8 mL
